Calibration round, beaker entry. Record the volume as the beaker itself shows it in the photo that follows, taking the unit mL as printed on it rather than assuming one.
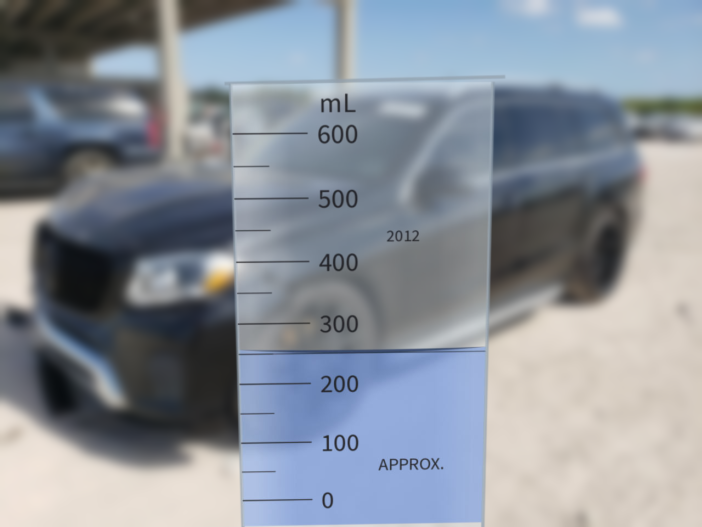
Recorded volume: 250 mL
